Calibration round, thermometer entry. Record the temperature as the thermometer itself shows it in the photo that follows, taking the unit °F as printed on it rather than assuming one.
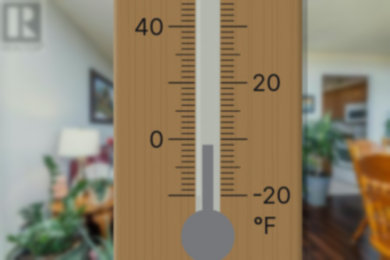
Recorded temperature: -2 °F
